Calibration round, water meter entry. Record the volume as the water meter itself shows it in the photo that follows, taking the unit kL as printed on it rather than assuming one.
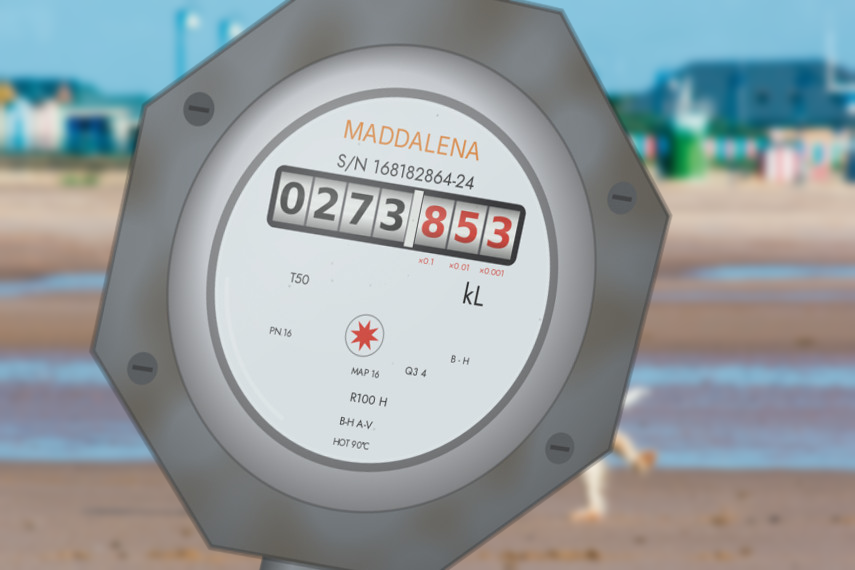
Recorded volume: 273.853 kL
